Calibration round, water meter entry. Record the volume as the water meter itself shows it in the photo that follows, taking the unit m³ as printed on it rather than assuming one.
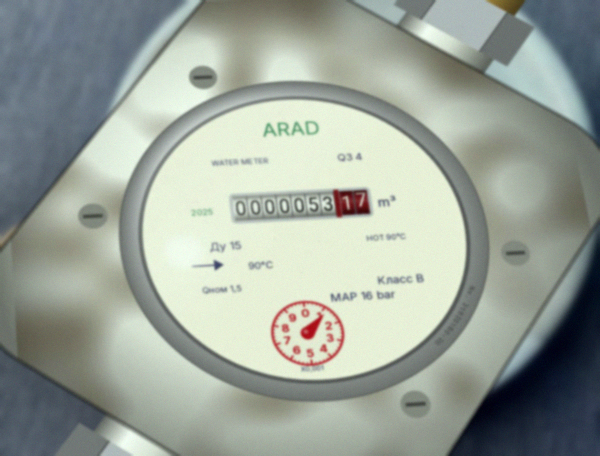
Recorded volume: 53.171 m³
